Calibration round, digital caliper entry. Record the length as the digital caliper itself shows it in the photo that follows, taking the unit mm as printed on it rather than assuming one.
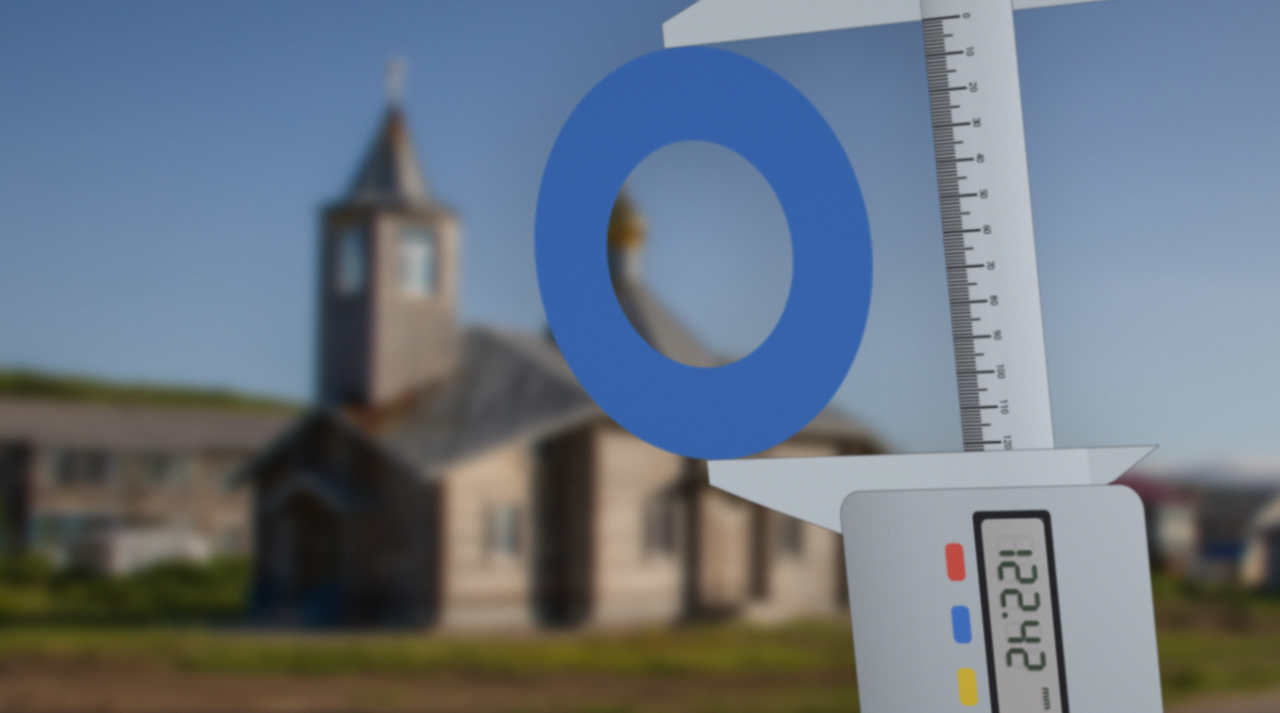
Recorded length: 122.42 mm
